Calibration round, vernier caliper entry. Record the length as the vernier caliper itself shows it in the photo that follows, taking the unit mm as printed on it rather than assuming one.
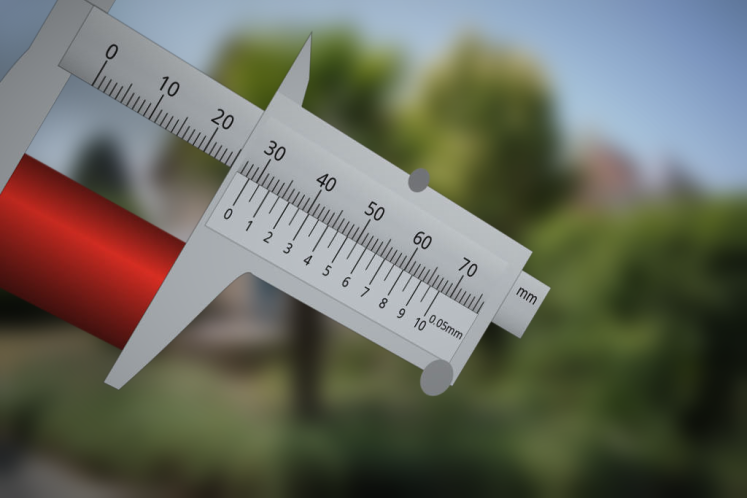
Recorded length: 28.6 mm
